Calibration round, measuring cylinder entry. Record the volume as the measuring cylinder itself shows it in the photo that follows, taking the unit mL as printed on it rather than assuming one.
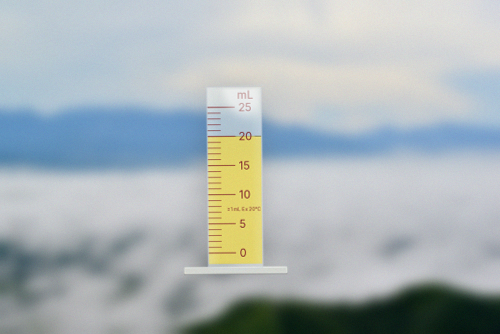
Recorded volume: 20 mL
